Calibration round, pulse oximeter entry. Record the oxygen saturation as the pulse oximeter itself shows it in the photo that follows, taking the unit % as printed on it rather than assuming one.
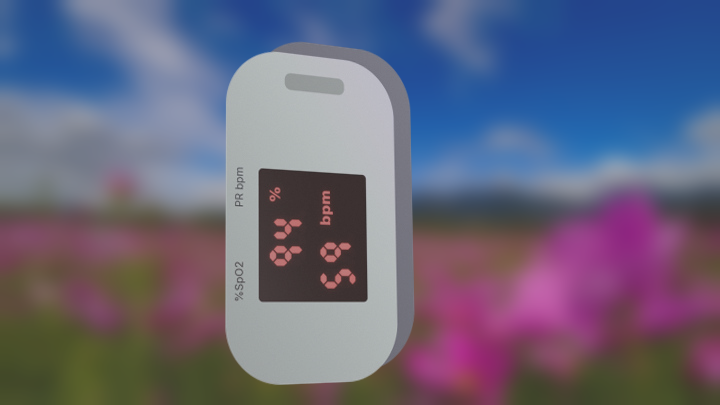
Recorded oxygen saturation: 94 %
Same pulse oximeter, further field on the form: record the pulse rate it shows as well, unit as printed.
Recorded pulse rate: 59 bpm
